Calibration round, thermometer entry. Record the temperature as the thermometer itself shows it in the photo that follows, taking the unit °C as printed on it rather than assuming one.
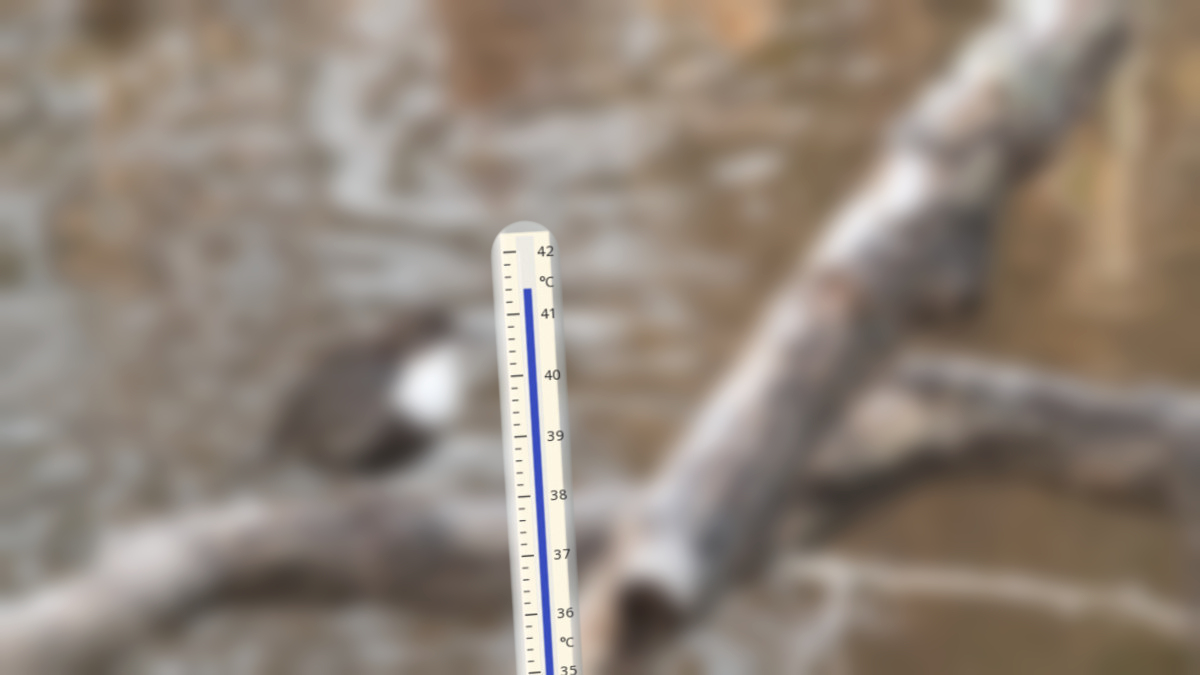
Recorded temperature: 41.4 °C
